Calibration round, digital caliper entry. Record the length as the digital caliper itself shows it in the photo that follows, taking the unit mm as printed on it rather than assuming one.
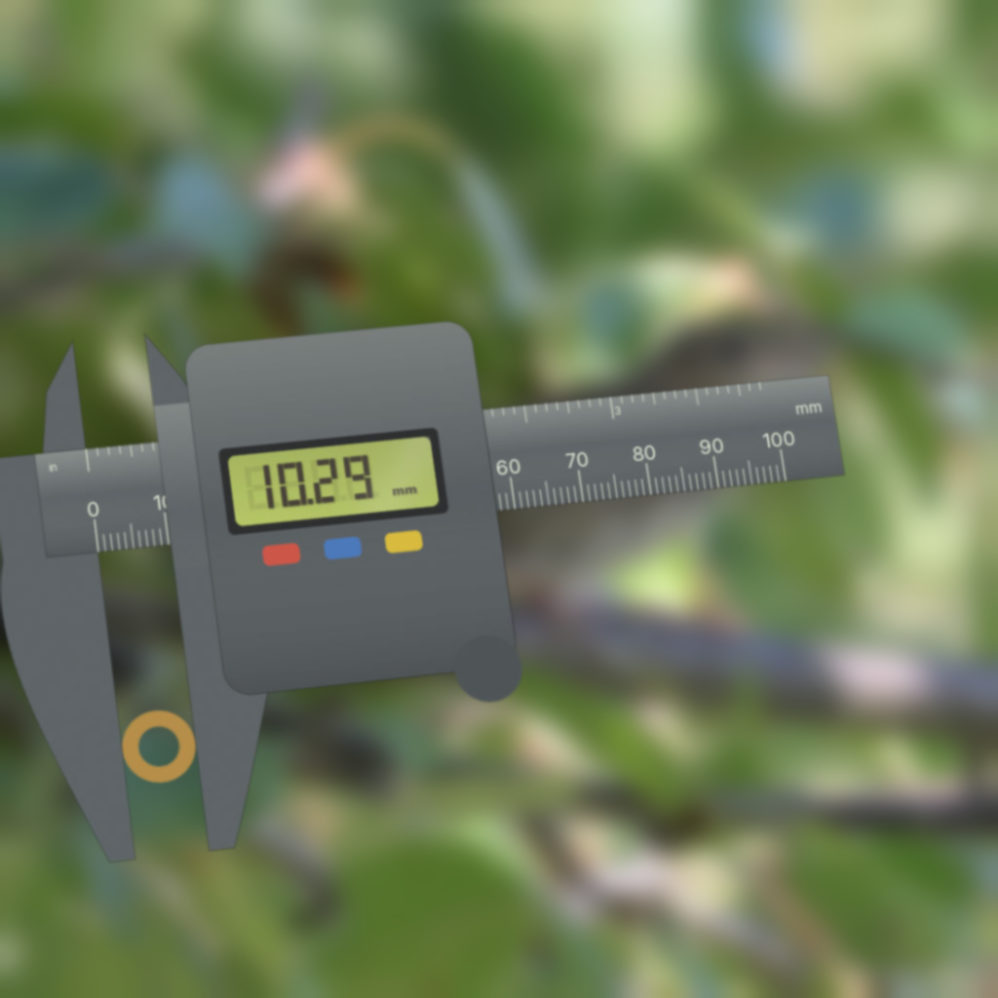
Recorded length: 10.29 mm
